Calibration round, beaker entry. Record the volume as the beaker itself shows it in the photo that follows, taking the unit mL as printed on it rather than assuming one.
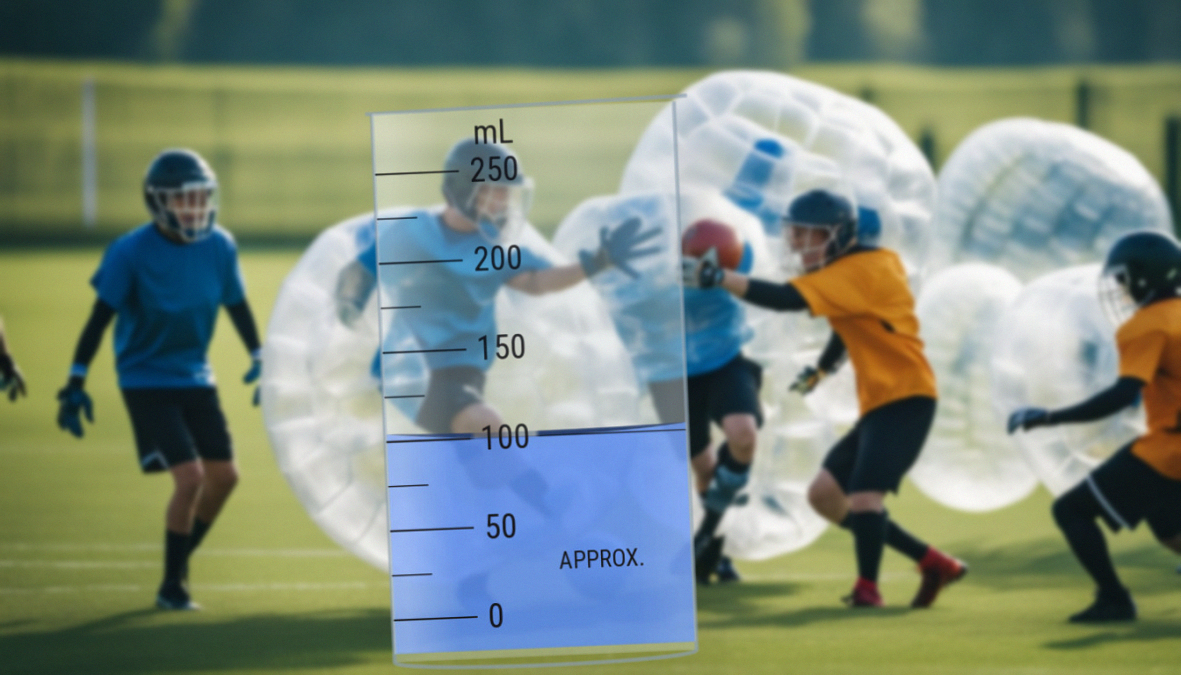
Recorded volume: 100 mL
